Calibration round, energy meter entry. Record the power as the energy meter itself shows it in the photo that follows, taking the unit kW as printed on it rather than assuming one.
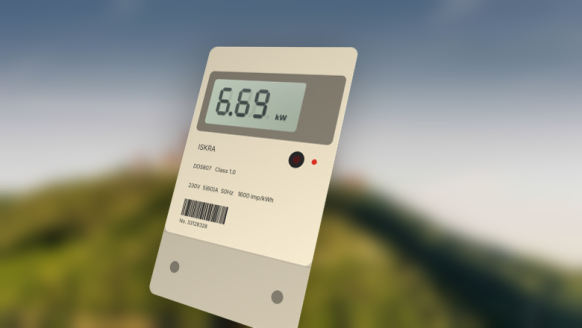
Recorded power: 6.69 kW
